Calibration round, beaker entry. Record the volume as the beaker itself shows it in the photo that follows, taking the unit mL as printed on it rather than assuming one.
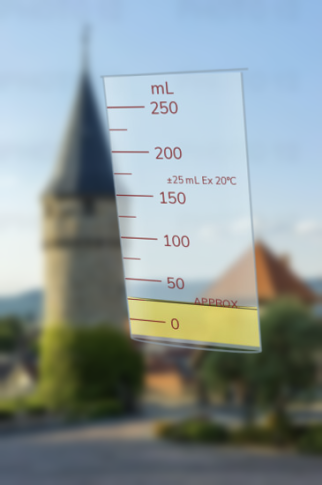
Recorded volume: 25 mL
